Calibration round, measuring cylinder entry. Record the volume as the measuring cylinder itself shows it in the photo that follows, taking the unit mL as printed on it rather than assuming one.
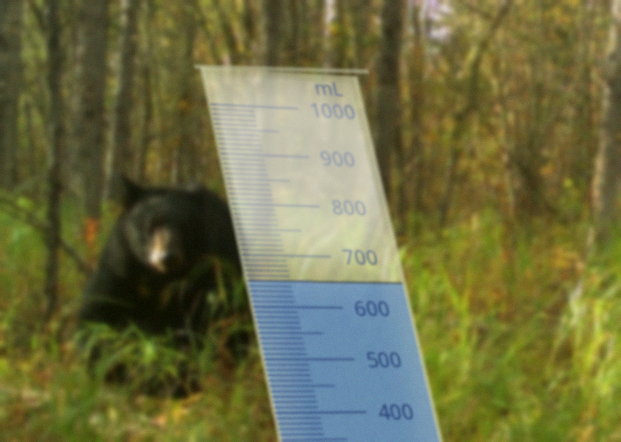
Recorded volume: 650 mL
